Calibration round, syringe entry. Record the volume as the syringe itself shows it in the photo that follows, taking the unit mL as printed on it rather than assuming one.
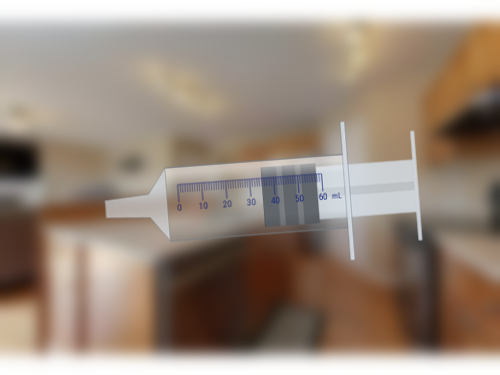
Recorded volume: 35 mL
